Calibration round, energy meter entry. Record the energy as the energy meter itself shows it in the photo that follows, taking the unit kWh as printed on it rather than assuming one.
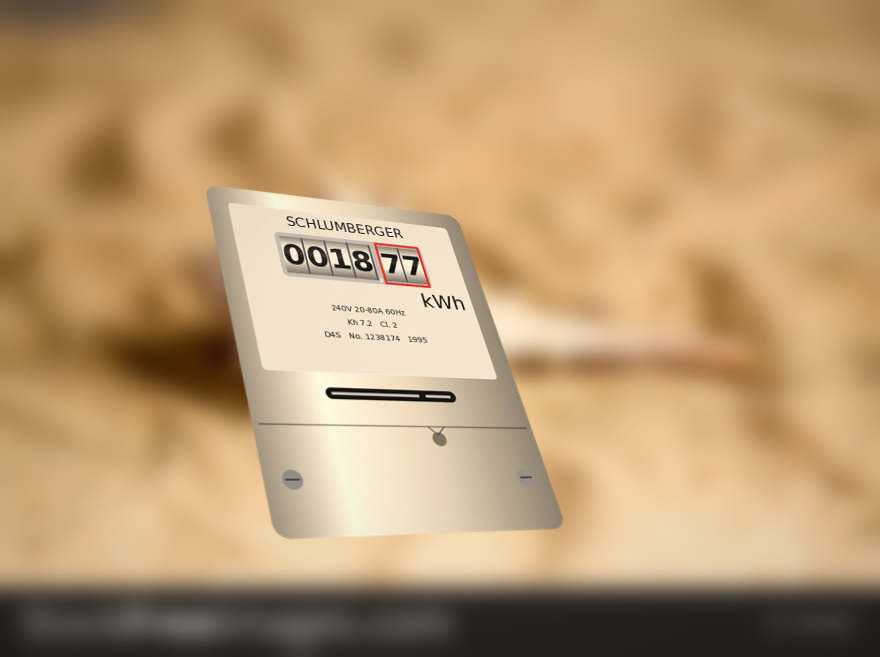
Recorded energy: 18.77 kWh
